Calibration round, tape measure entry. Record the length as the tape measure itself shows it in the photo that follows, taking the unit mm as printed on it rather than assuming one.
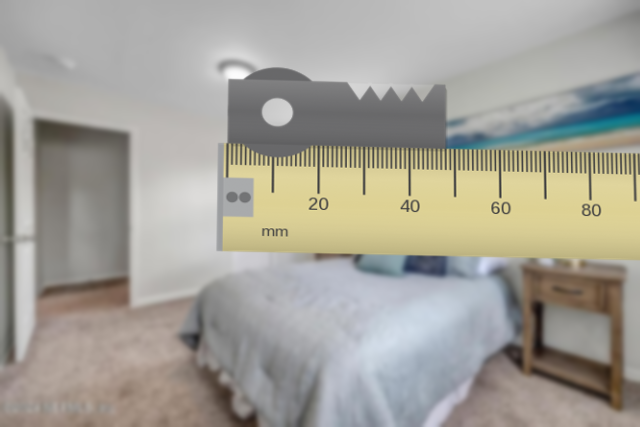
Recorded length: 48 mm
